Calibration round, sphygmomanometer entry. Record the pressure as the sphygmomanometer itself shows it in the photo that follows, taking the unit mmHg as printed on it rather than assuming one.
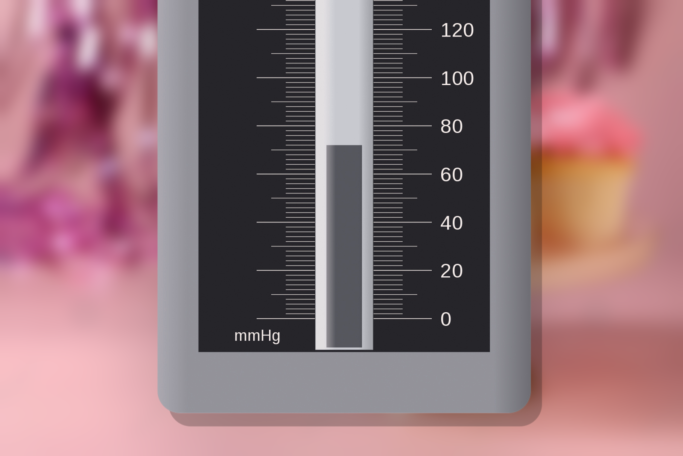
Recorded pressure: 72 mmHg
